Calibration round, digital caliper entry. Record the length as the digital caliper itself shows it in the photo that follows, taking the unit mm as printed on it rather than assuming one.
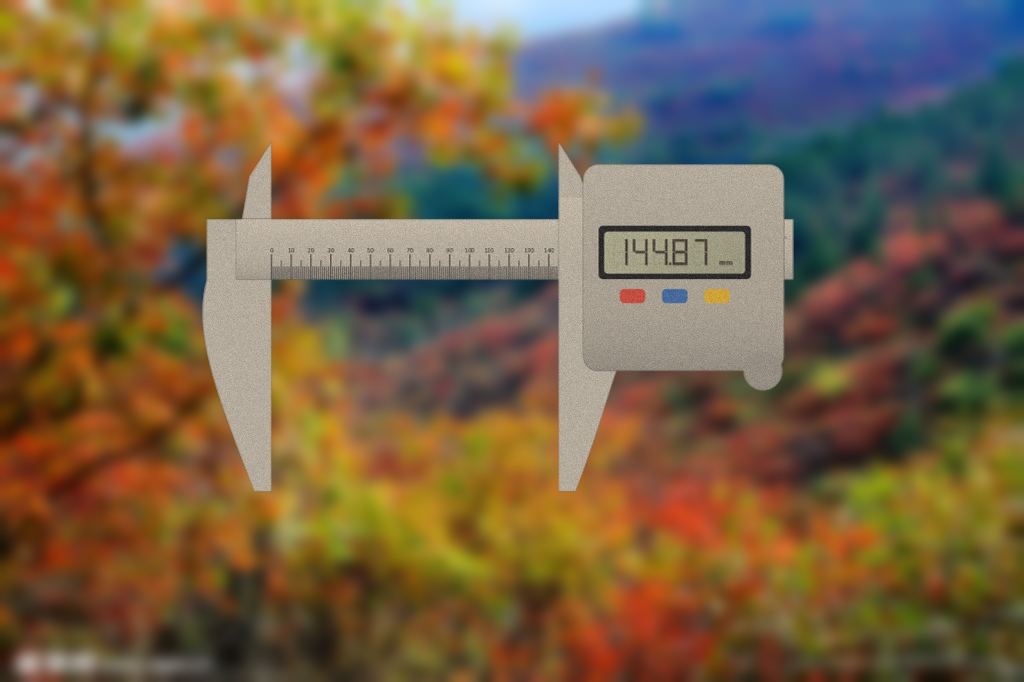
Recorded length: 144.87 mm
